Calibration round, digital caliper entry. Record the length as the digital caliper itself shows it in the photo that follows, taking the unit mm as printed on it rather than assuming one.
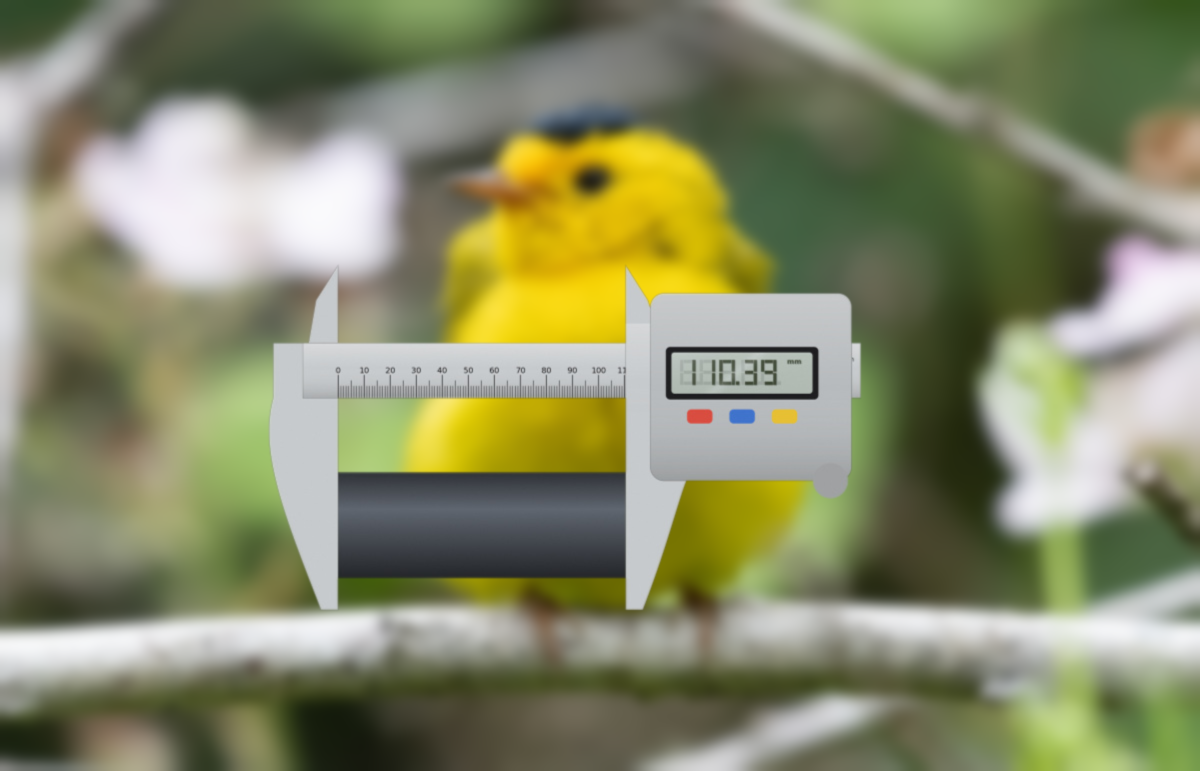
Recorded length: 110.39 mm
